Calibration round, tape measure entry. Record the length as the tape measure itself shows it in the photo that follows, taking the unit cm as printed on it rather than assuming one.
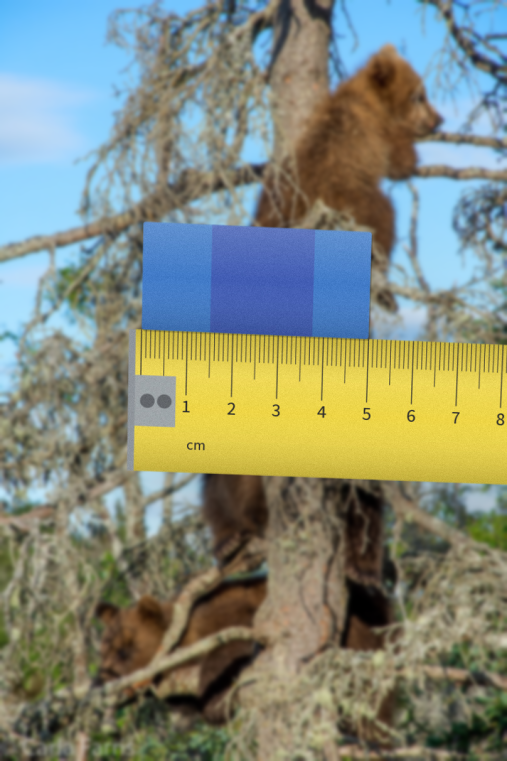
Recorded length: 5 cm
